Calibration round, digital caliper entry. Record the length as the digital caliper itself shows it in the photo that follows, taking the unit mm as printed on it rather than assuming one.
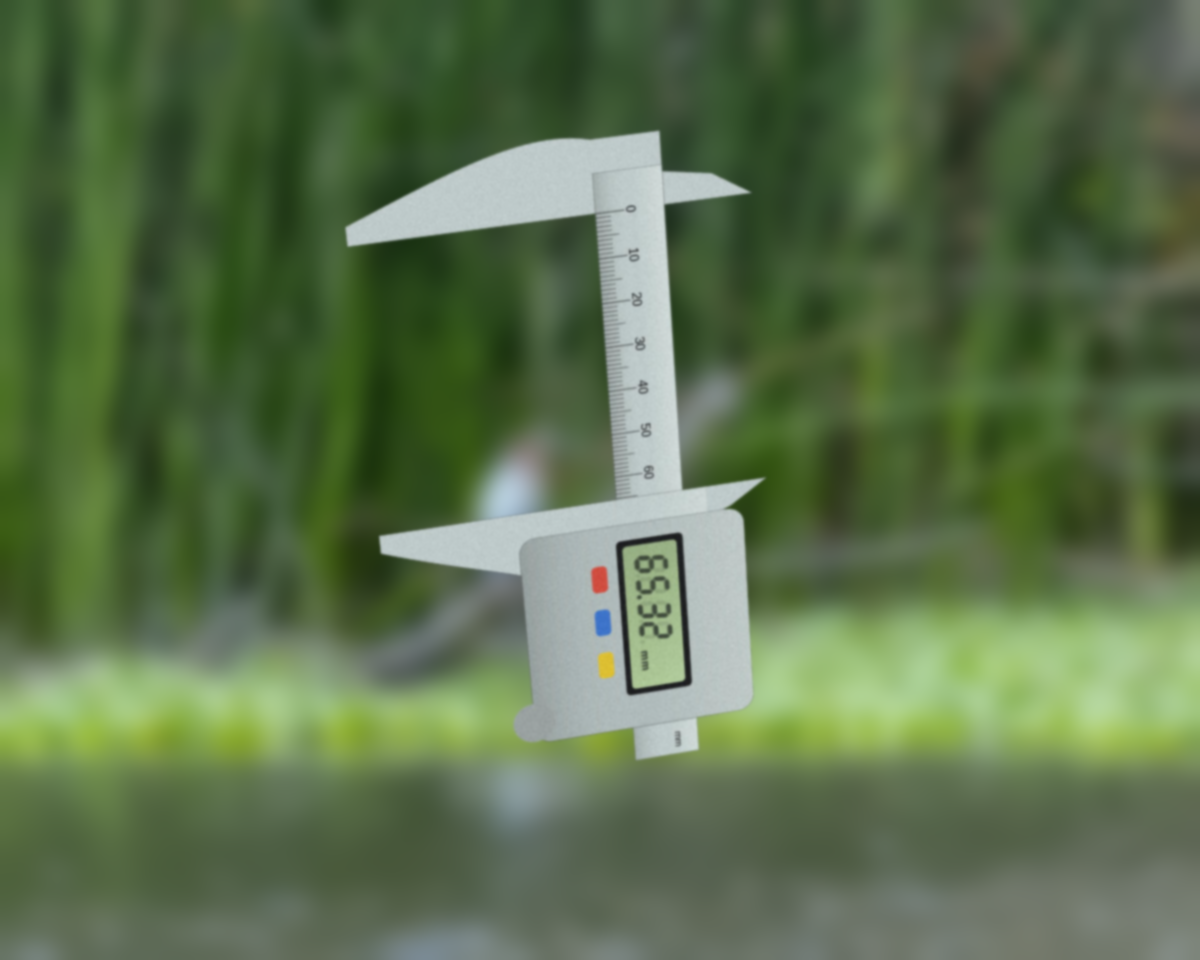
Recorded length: 65.32 mm
